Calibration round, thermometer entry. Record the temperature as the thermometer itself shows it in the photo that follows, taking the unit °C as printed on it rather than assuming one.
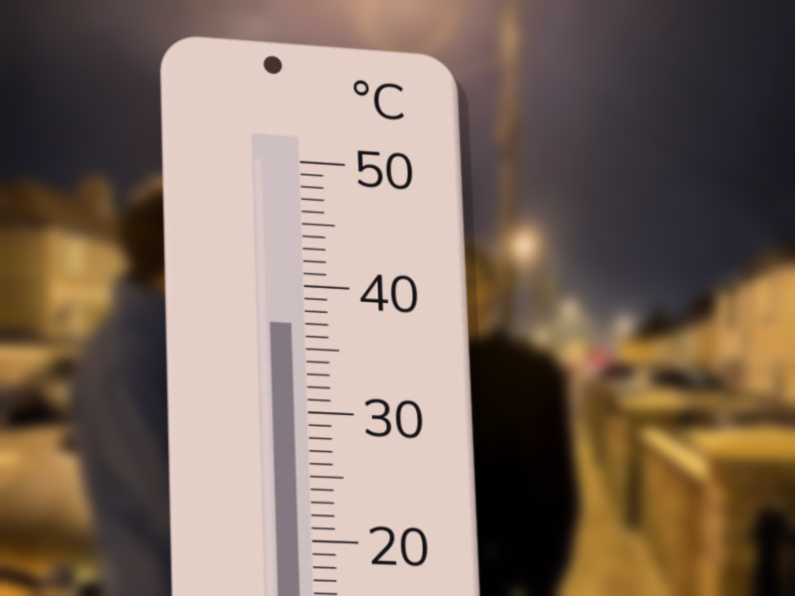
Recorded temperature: 37 °C
